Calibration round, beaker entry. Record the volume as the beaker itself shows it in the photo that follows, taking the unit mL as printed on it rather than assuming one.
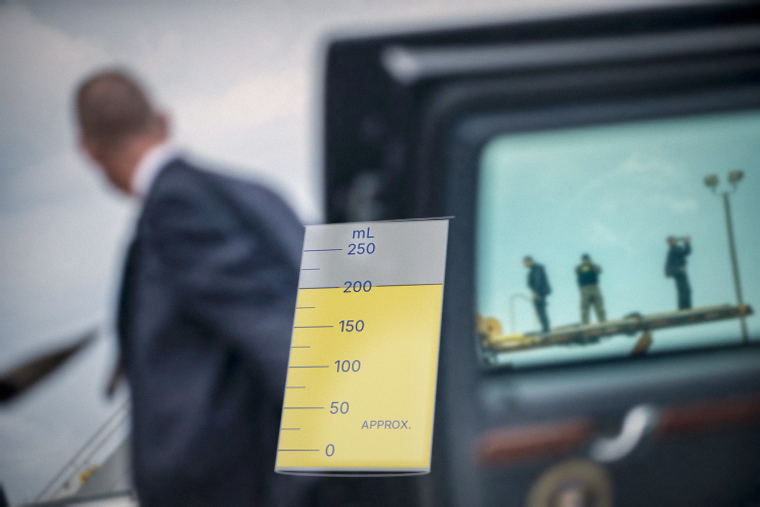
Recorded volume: 200 mL
